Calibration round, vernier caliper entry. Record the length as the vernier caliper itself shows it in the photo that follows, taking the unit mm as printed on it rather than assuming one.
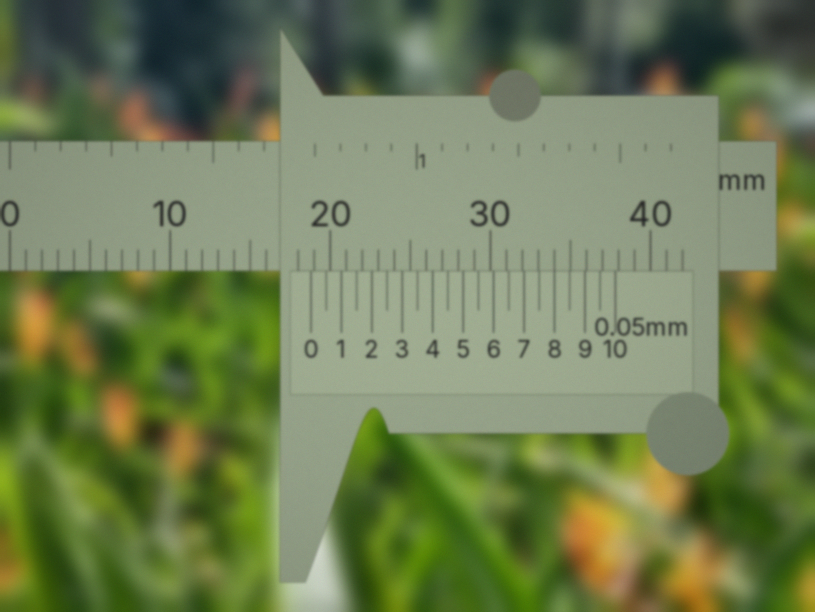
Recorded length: 18.8 mm
